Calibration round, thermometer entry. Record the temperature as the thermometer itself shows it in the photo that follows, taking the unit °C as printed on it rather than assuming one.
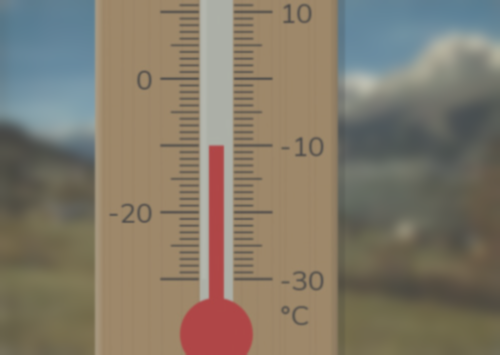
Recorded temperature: -10 °C
